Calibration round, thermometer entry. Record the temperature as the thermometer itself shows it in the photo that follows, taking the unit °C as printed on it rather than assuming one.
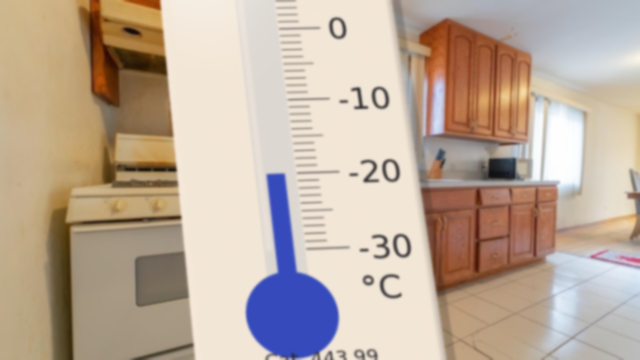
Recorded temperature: -20 °C
